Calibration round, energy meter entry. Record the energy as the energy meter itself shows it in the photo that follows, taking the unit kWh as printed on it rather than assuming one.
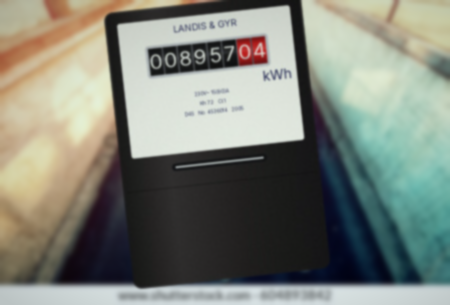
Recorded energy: 8957.04 kWh
